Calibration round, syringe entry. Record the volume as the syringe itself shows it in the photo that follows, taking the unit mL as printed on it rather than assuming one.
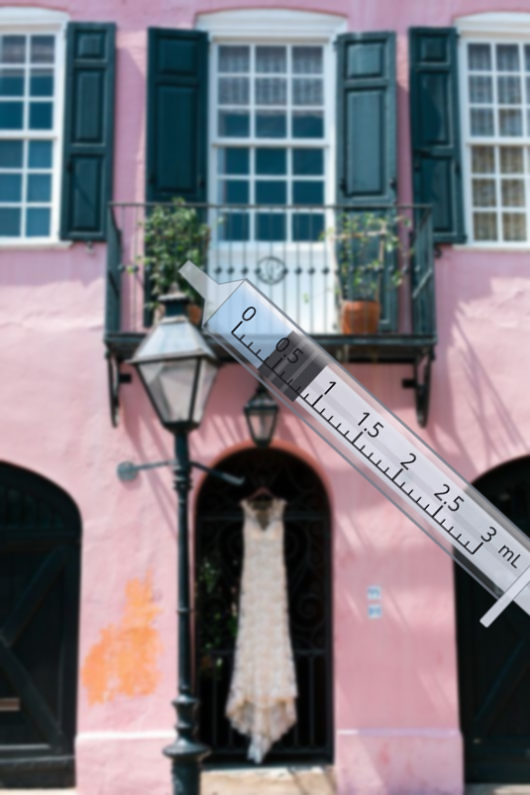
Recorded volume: 0.4 mL
